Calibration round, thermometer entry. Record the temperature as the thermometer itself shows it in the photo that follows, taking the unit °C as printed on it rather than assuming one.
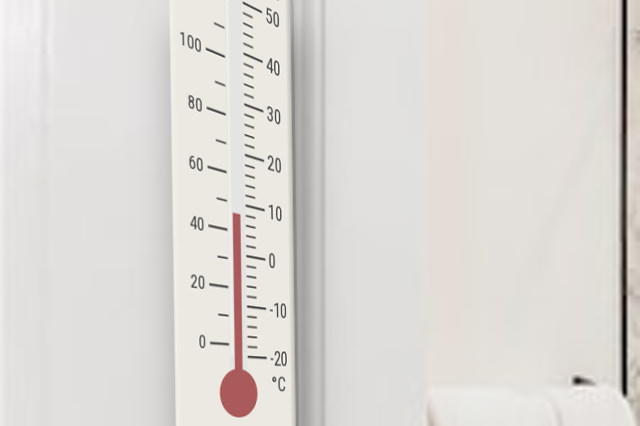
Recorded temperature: 8 °C
